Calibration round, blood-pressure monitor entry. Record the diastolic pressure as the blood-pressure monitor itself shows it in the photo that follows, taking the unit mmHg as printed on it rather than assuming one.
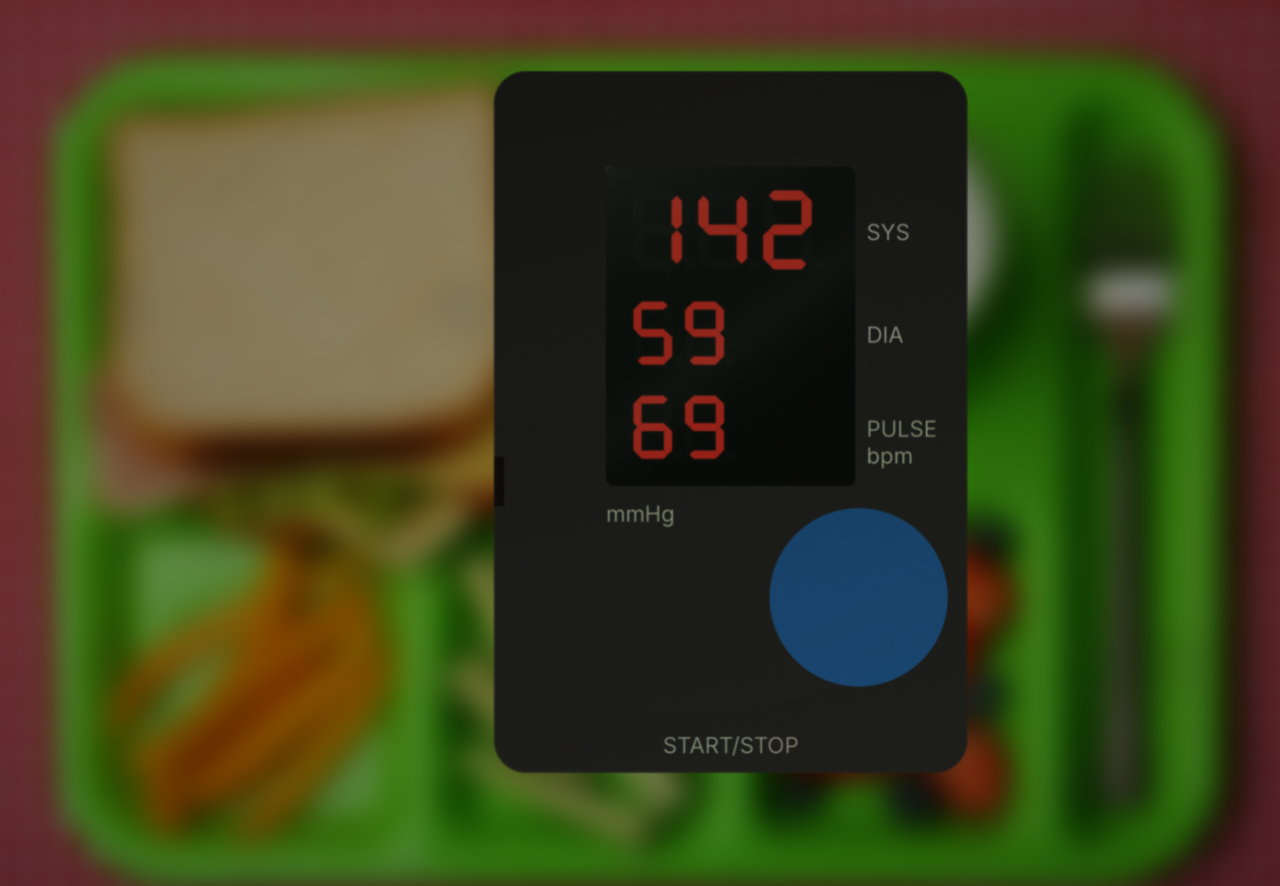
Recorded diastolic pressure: 59 mmHg
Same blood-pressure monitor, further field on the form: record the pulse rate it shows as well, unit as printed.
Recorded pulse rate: 69 bpm
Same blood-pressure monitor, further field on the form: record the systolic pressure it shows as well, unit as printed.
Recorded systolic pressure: 142 mmHg
